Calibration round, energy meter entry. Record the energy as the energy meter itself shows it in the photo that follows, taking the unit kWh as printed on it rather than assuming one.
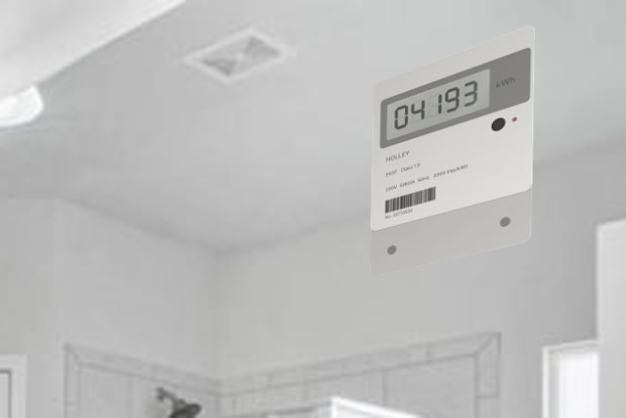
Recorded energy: 4193 kWh
